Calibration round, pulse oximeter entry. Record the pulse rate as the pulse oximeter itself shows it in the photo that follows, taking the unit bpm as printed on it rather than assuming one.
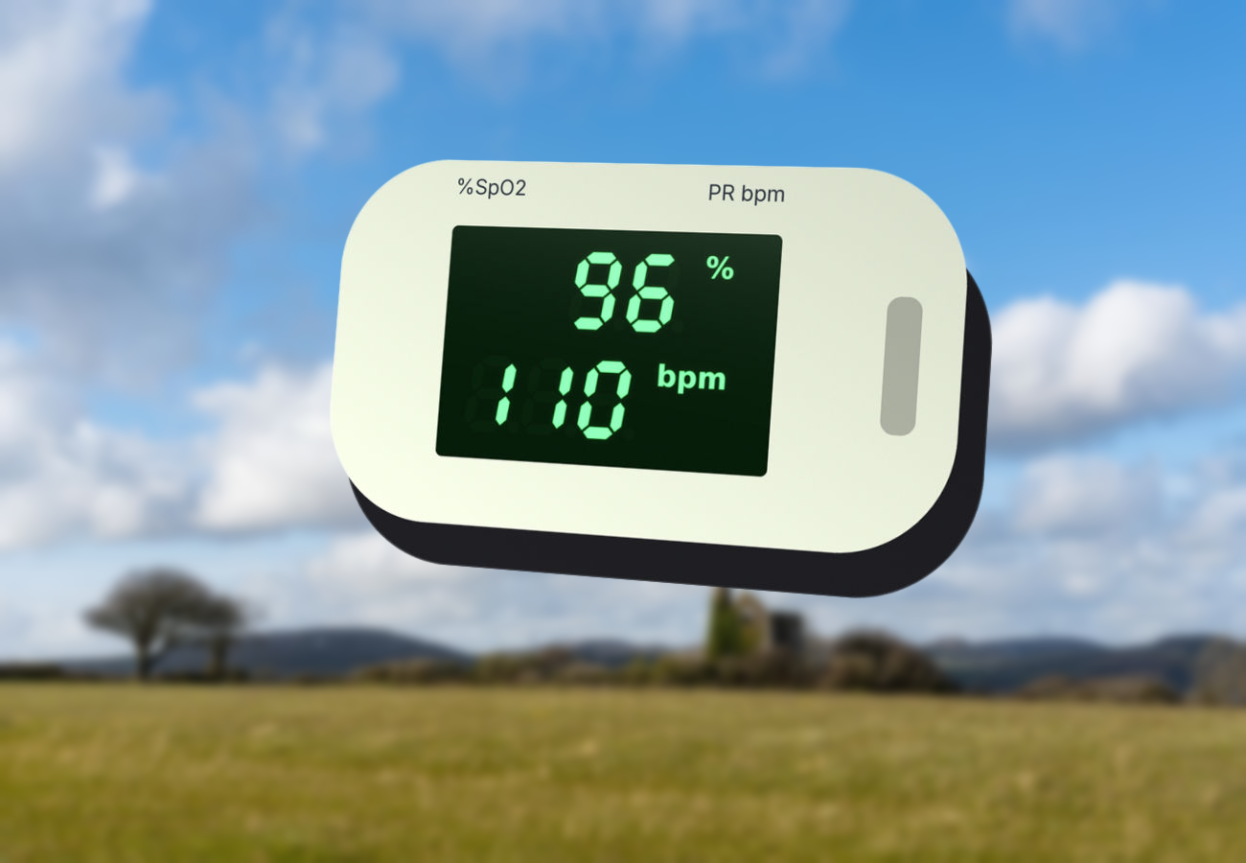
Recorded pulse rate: 110 bpm
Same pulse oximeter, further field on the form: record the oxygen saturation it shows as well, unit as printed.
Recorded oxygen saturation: 96 %
